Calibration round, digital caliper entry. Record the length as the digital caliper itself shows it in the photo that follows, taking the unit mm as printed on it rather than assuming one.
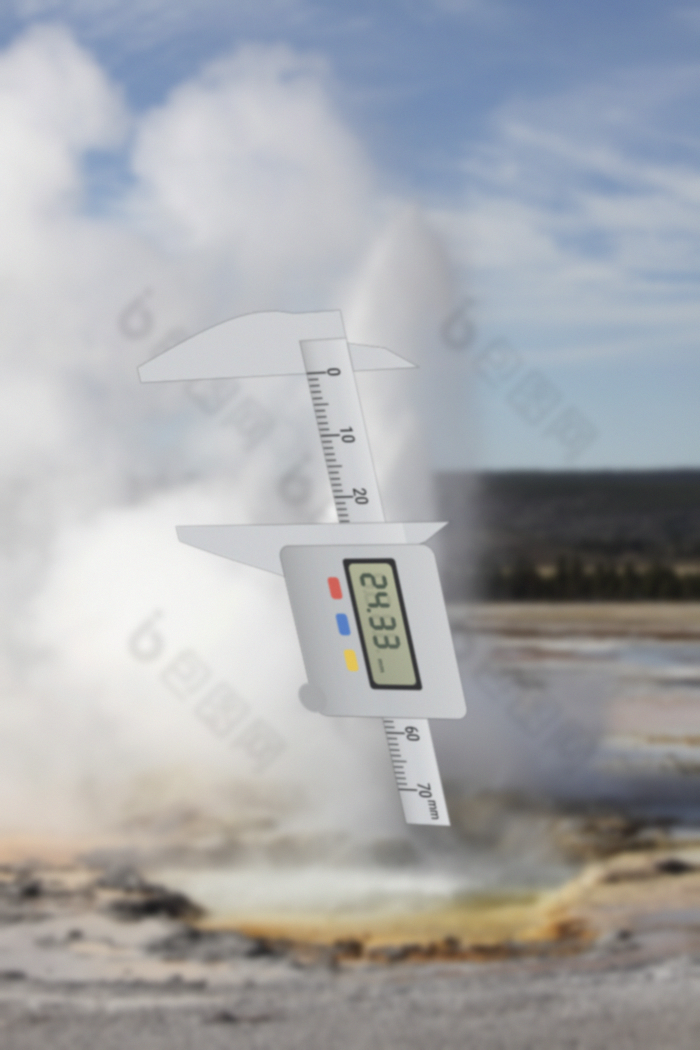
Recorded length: 24.33 mm
